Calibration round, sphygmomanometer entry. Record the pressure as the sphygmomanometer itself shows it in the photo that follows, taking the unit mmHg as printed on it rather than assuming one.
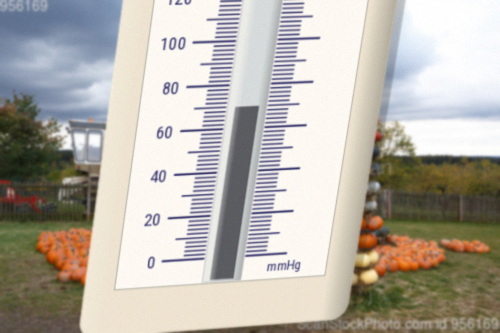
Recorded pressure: 70 mmHg
